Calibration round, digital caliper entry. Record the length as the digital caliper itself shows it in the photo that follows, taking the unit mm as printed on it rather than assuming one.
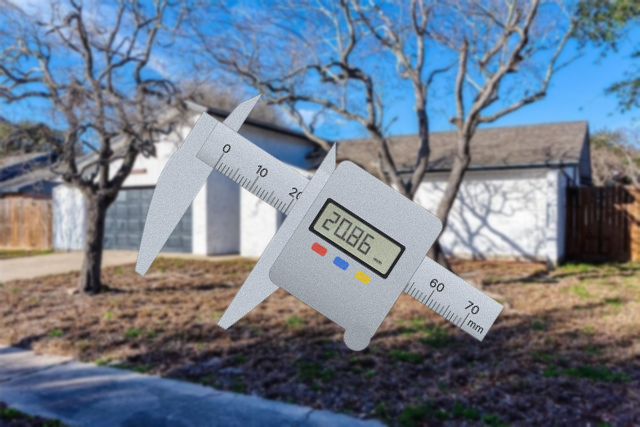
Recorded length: 20.86 mm
